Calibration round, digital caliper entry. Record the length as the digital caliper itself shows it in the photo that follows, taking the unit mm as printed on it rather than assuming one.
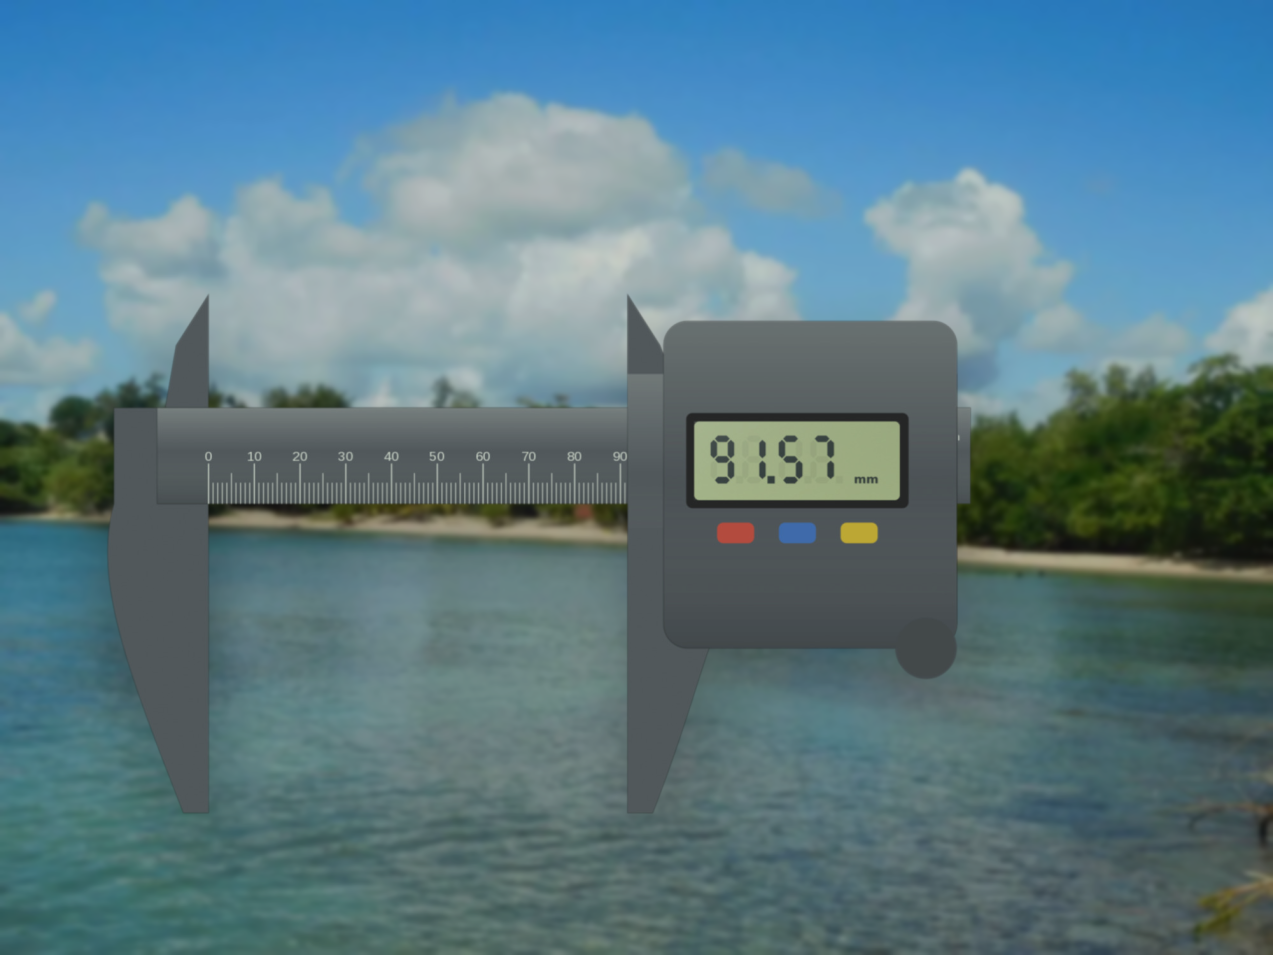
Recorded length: 91.57 mm
